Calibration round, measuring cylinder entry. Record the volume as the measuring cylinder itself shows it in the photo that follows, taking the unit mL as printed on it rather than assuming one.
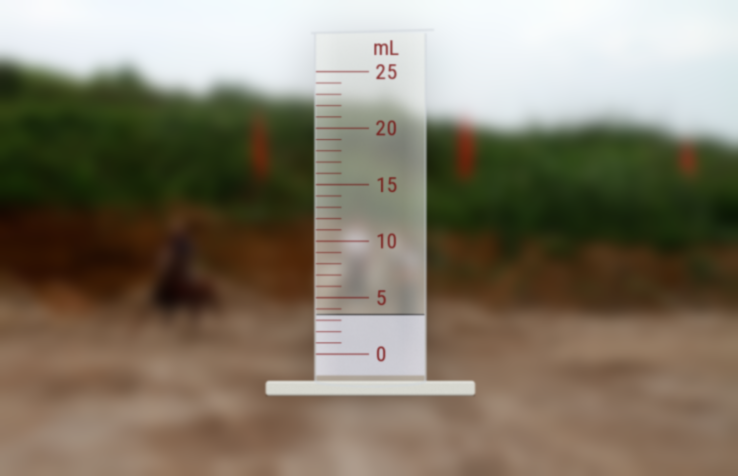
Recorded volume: 3.5 mL
